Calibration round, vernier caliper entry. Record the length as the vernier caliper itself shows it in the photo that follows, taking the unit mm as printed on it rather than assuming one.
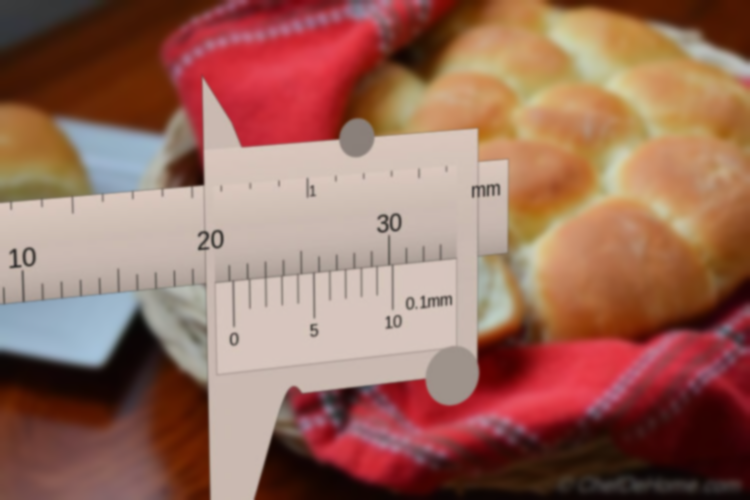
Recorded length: 21.2 mm
